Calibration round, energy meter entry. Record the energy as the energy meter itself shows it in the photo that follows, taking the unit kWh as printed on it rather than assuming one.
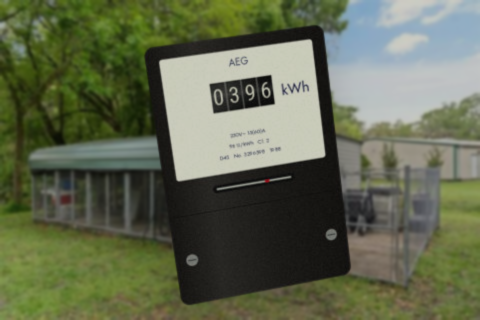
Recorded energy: 396 kWh
